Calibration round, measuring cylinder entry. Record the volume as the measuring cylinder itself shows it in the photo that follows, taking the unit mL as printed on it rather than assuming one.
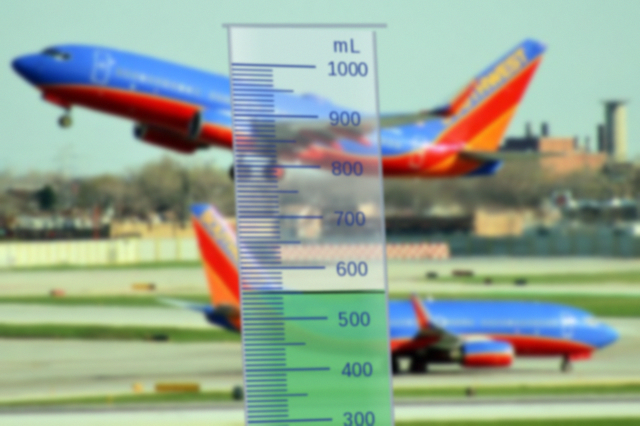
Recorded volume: 550 mL
